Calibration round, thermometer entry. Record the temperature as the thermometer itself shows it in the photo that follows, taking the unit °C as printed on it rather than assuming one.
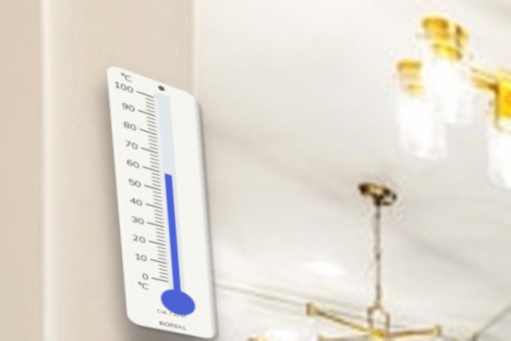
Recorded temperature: 60 °C
